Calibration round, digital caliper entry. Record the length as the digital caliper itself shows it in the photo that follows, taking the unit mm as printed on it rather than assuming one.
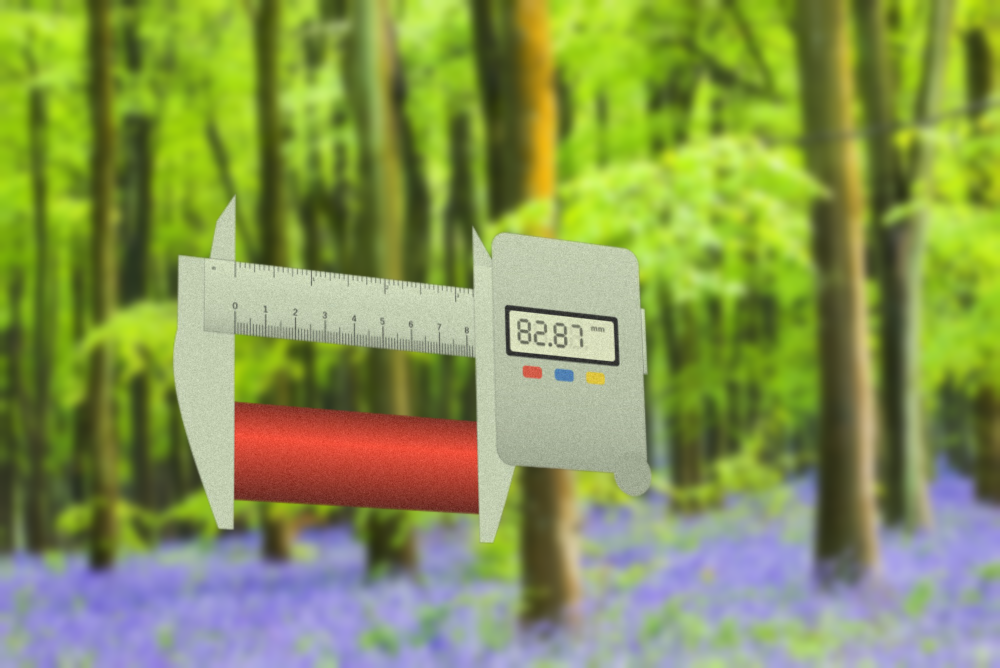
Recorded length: 82.87 mm
